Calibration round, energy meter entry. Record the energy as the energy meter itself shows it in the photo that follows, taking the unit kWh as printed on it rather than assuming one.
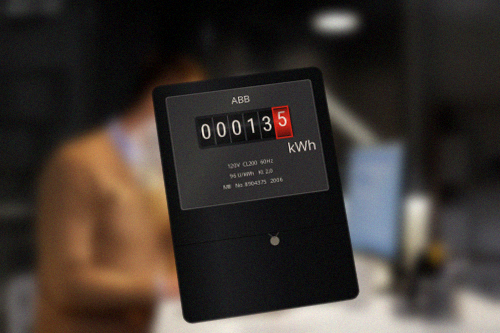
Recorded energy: 13.5 kWh
